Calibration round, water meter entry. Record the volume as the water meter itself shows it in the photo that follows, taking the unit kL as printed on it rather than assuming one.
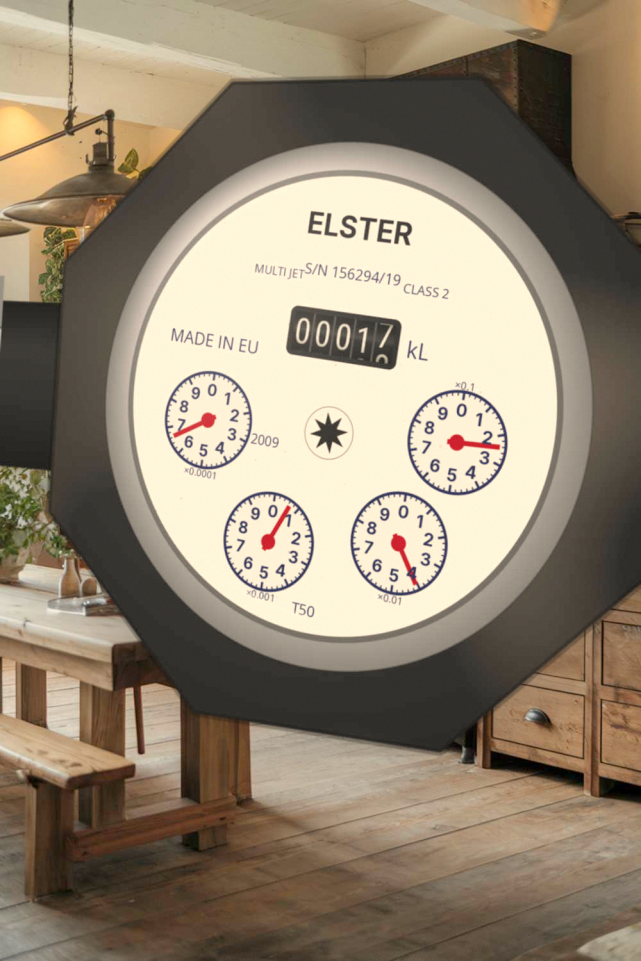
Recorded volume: 17.2406 kL
